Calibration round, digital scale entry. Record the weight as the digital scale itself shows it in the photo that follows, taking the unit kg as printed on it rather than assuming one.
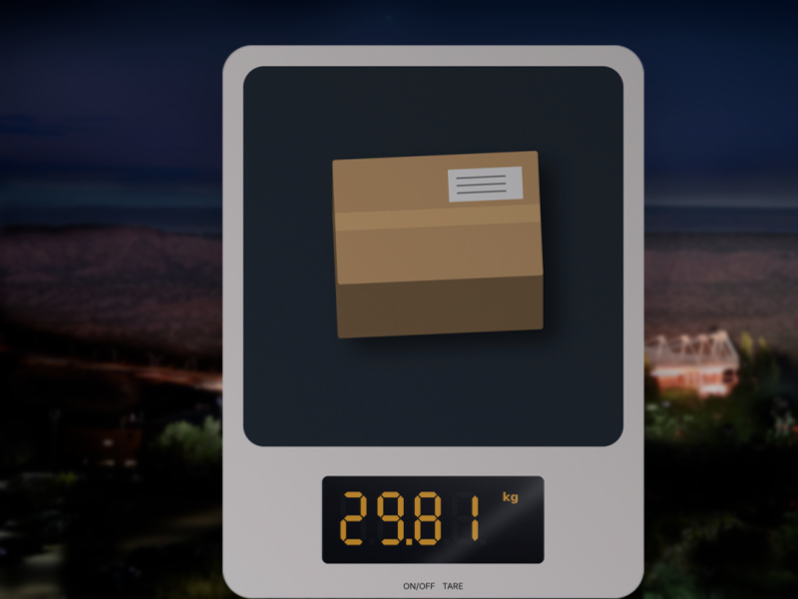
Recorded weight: 29.81 kg
